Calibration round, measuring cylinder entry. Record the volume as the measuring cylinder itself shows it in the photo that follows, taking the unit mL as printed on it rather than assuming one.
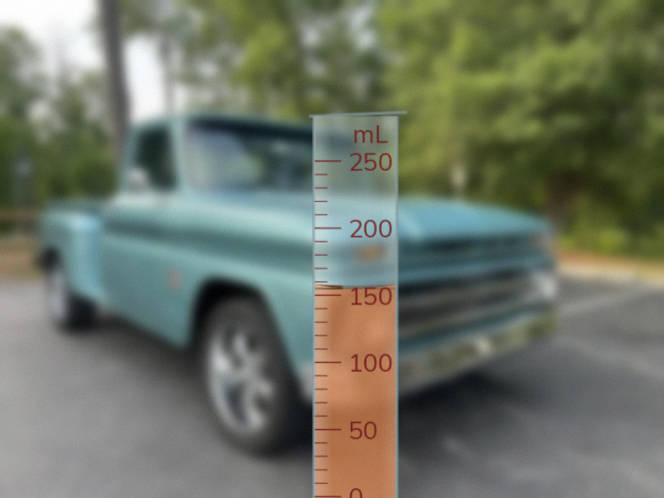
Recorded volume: 155 mL
